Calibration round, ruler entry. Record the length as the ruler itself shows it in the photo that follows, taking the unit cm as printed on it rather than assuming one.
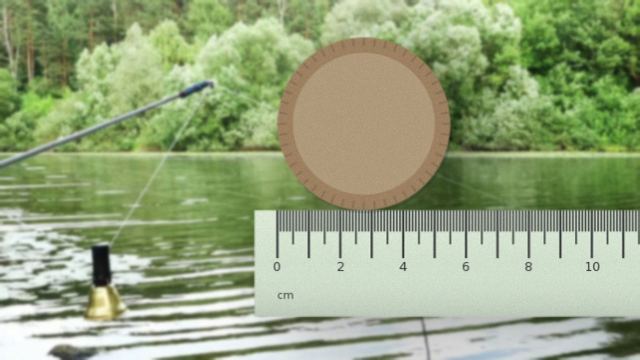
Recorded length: 5.5 cm
